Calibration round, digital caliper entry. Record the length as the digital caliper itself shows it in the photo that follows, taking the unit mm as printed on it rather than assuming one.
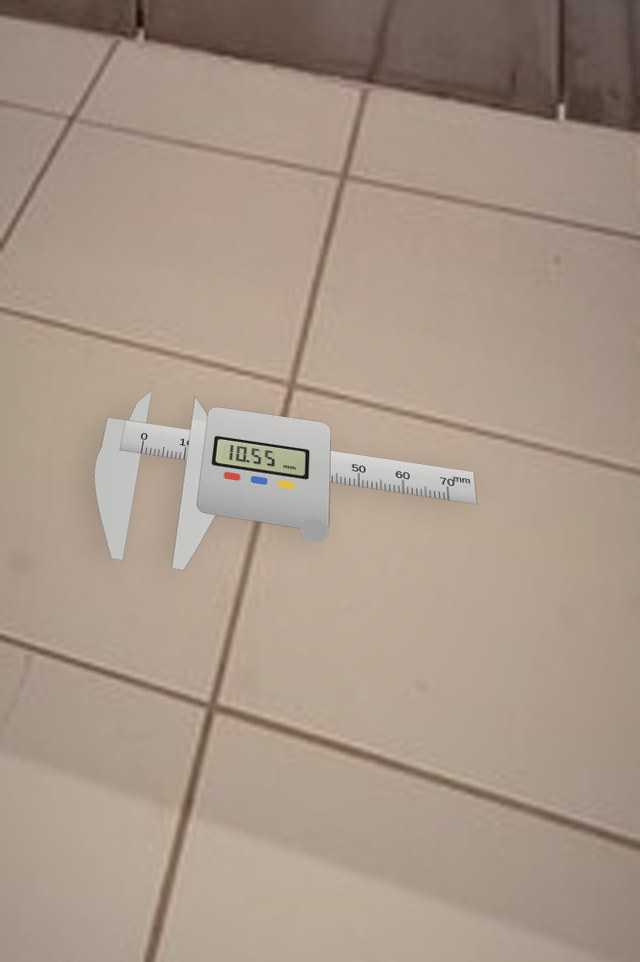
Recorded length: 10.55 mm
